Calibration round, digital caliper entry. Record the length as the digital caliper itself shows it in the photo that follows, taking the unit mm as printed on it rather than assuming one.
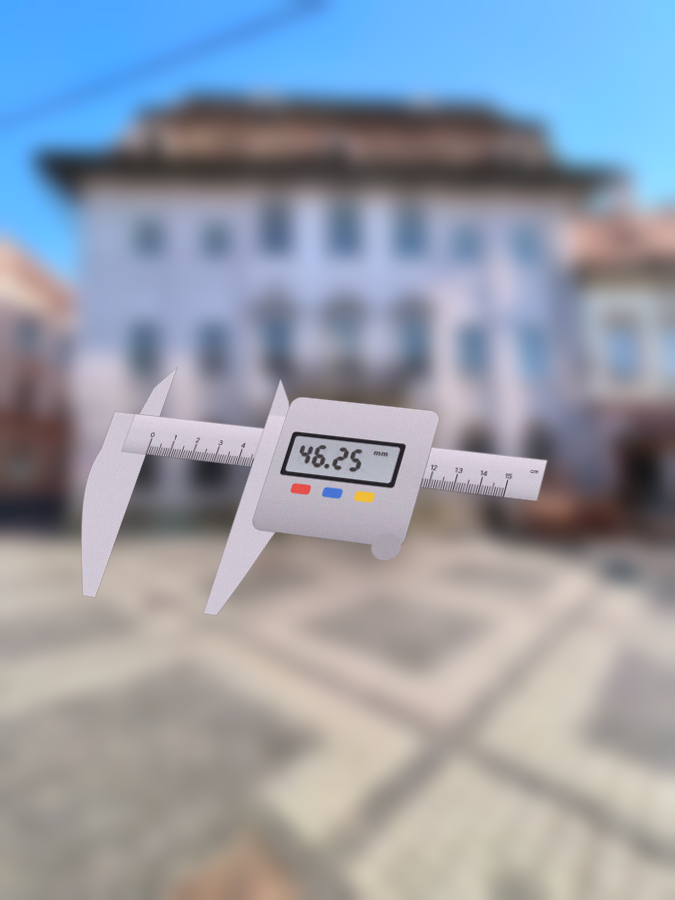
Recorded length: 46.25 mm
